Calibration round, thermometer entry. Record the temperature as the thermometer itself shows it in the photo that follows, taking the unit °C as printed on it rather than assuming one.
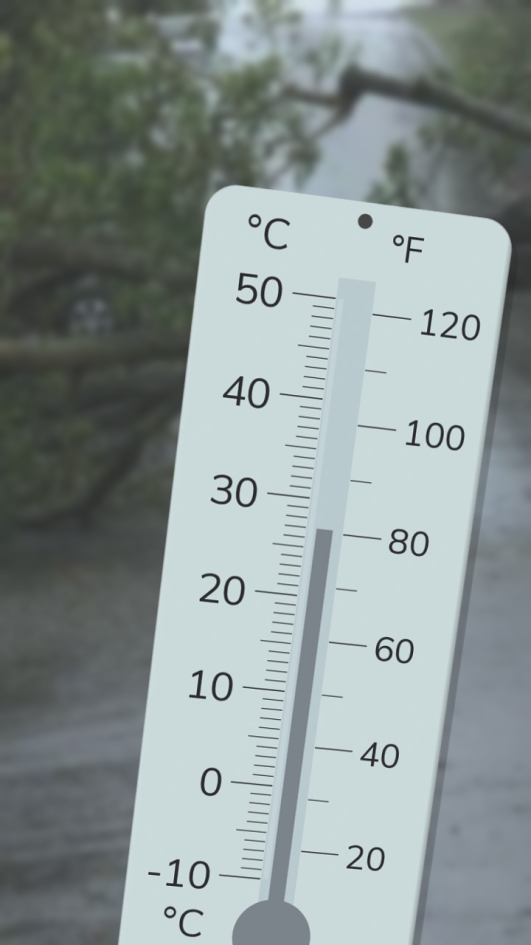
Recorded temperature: 27 °C
